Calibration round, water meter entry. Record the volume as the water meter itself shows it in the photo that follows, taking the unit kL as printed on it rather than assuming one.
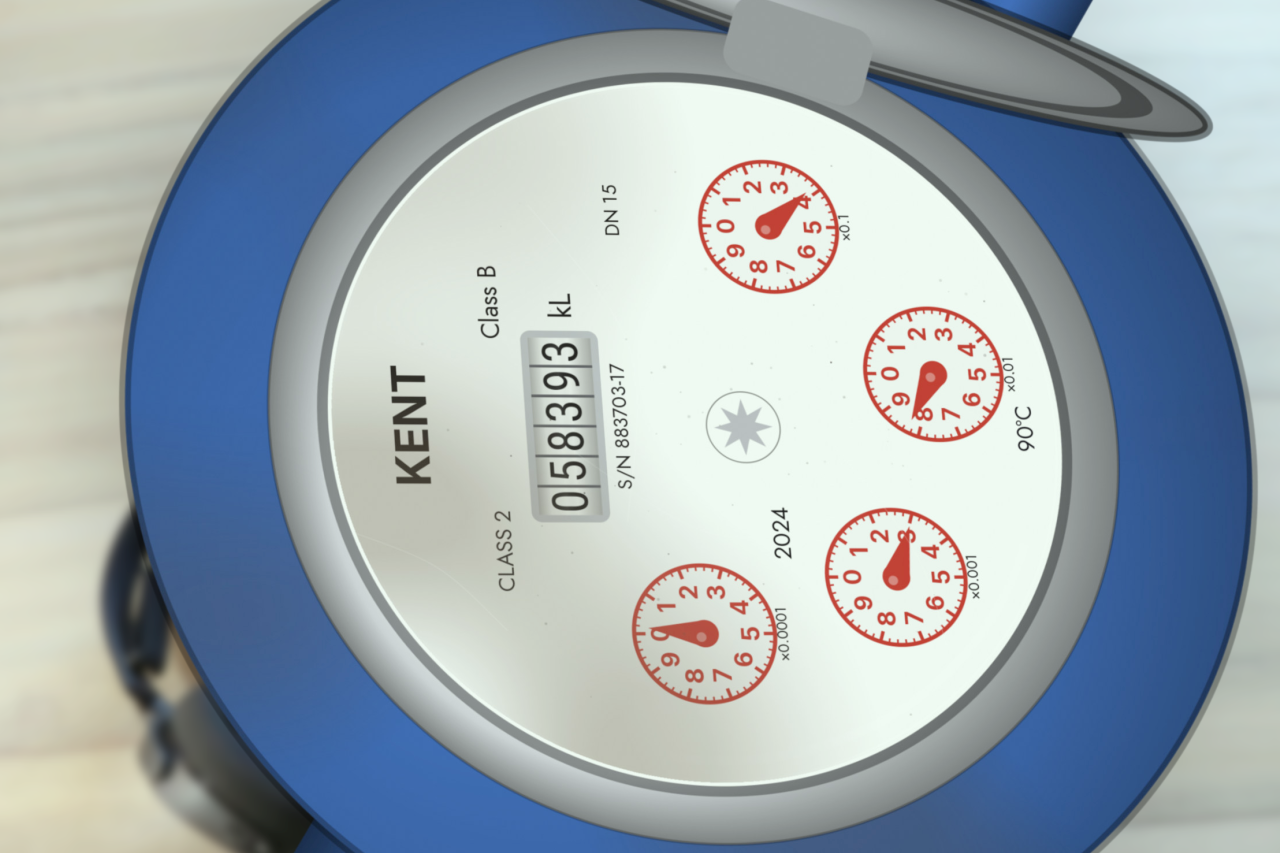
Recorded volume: 58393.3830 kL
